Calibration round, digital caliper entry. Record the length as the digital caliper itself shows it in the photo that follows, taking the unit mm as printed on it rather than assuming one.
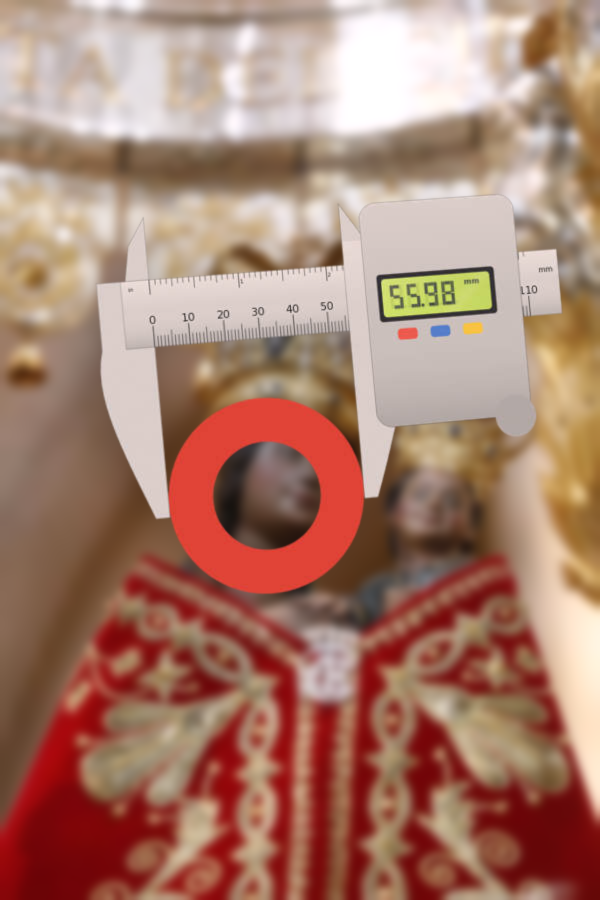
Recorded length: 55.98 mm
